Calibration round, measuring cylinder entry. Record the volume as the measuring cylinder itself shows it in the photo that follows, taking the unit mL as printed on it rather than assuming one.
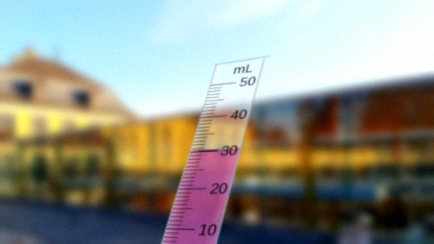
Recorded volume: 30 mL
